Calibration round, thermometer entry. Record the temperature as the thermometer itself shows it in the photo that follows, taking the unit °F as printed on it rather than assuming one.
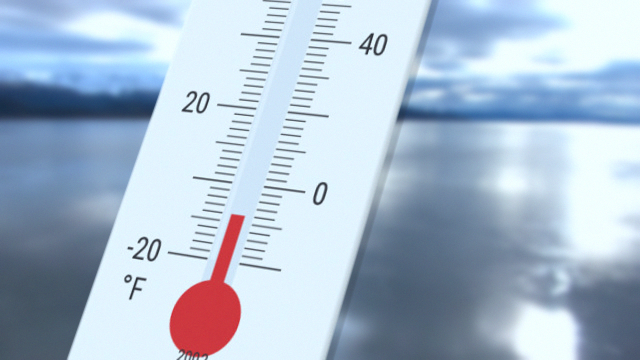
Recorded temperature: -8 °F
